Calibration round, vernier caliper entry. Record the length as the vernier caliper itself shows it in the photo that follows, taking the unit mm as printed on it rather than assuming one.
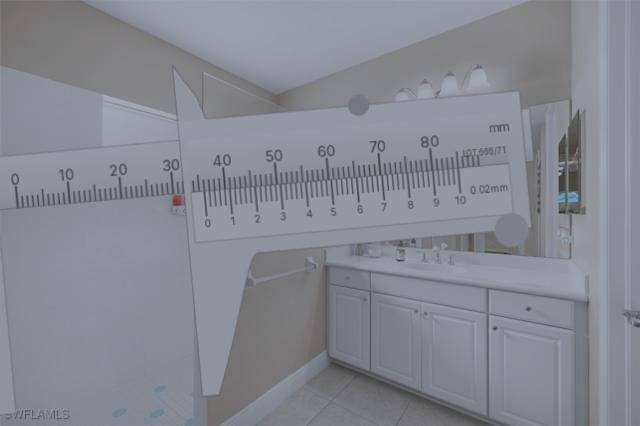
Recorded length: 36.0 mm
